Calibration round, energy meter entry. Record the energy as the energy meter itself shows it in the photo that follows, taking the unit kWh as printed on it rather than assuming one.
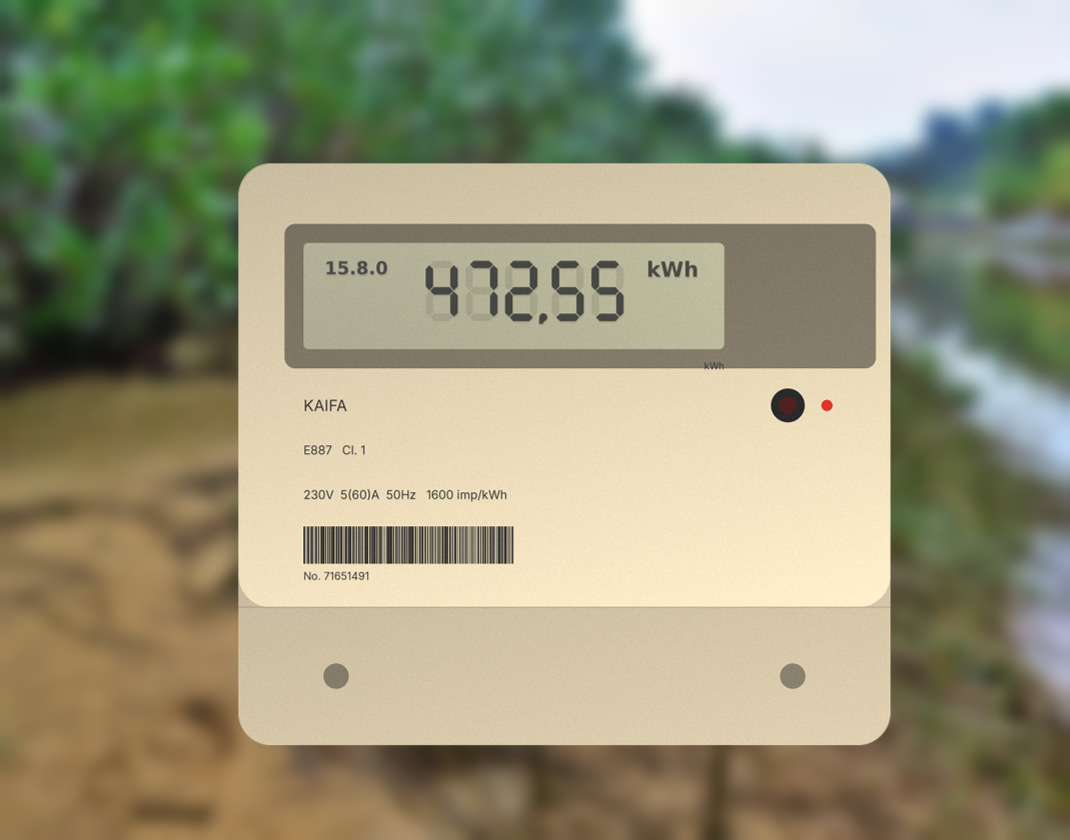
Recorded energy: 472.55 kWh
